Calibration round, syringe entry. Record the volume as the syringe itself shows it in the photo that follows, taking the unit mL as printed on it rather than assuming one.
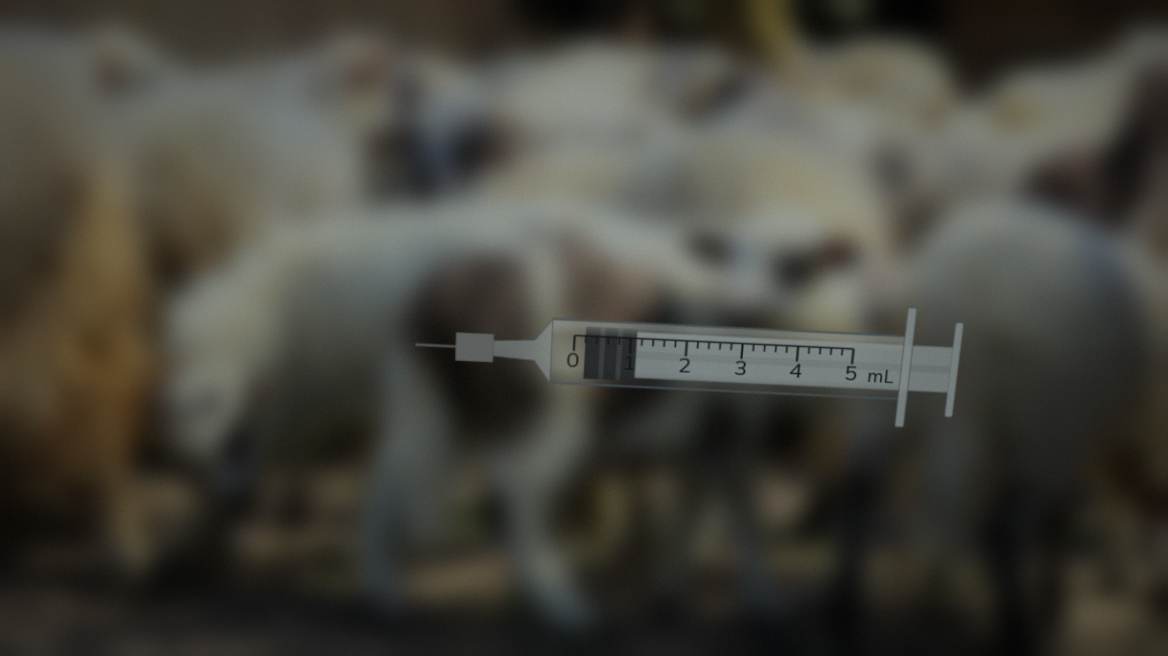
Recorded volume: 0.2 mL
